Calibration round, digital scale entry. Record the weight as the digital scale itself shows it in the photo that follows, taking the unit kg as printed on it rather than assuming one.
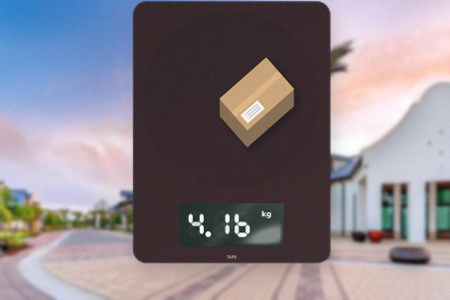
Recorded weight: 4.16 kg
